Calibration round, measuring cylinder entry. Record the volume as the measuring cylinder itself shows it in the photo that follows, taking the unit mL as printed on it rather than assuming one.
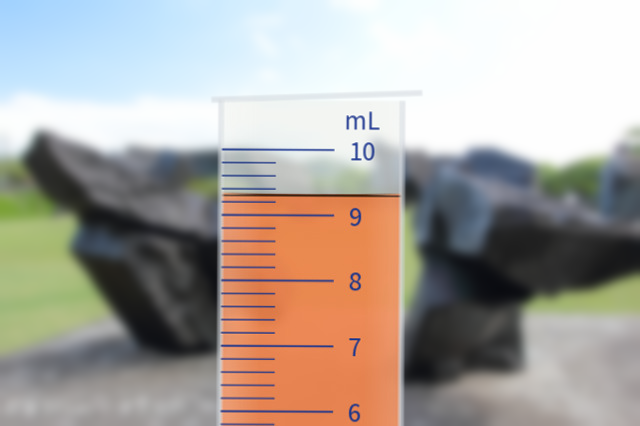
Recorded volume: 9.3 mL
